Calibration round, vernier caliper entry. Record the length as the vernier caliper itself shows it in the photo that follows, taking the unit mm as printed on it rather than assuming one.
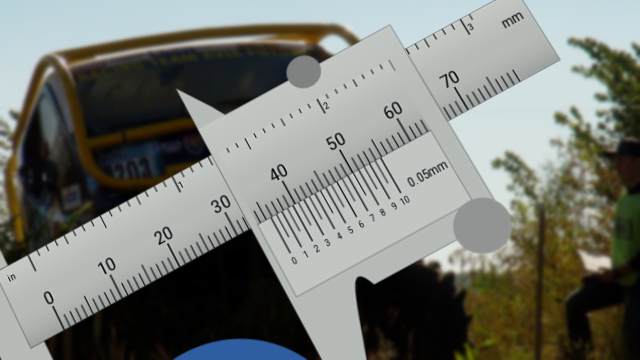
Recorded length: 35.8 mm
